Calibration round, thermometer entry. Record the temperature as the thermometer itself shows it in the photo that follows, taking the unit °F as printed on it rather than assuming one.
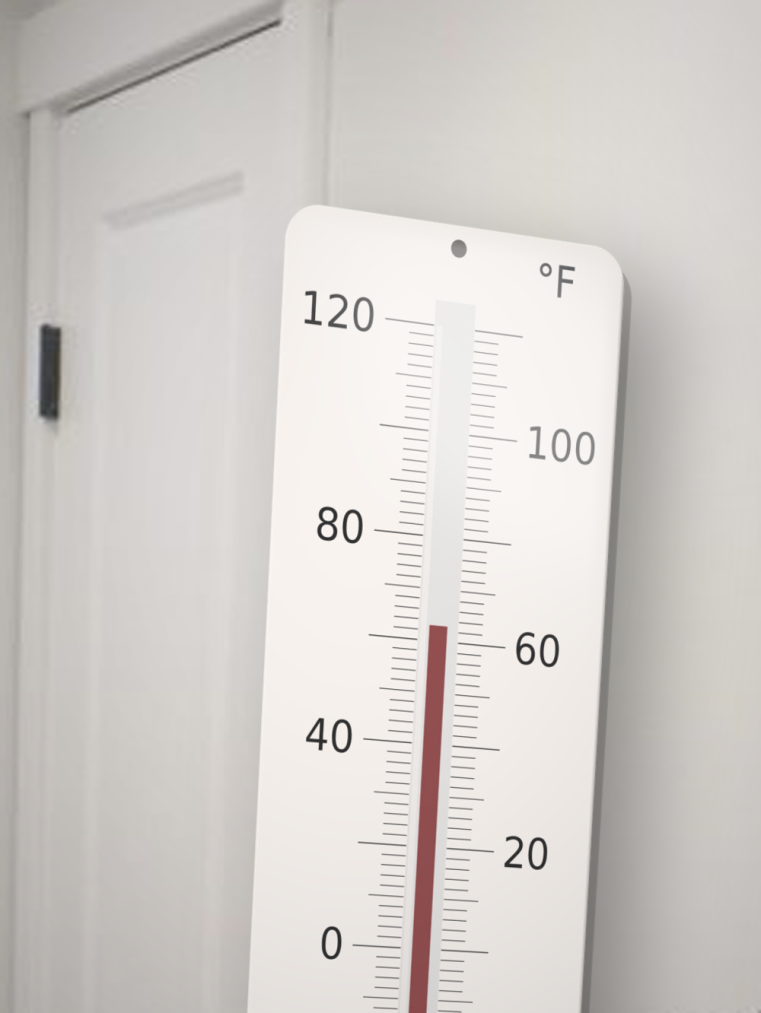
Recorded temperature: 63 °F
